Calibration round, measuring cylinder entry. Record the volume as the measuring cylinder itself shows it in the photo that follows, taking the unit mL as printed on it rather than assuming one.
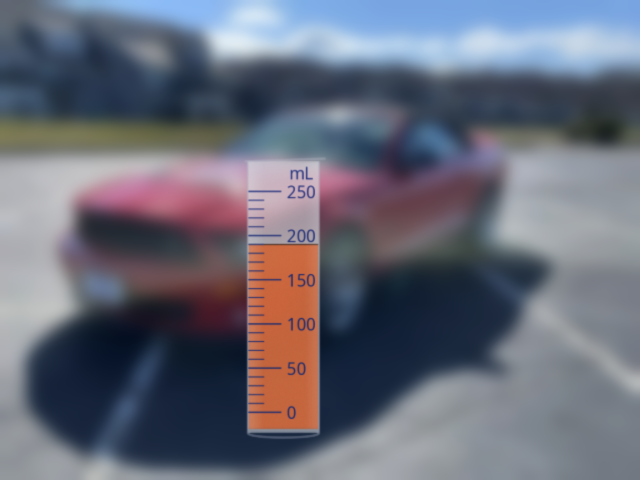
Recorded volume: 190 mL
